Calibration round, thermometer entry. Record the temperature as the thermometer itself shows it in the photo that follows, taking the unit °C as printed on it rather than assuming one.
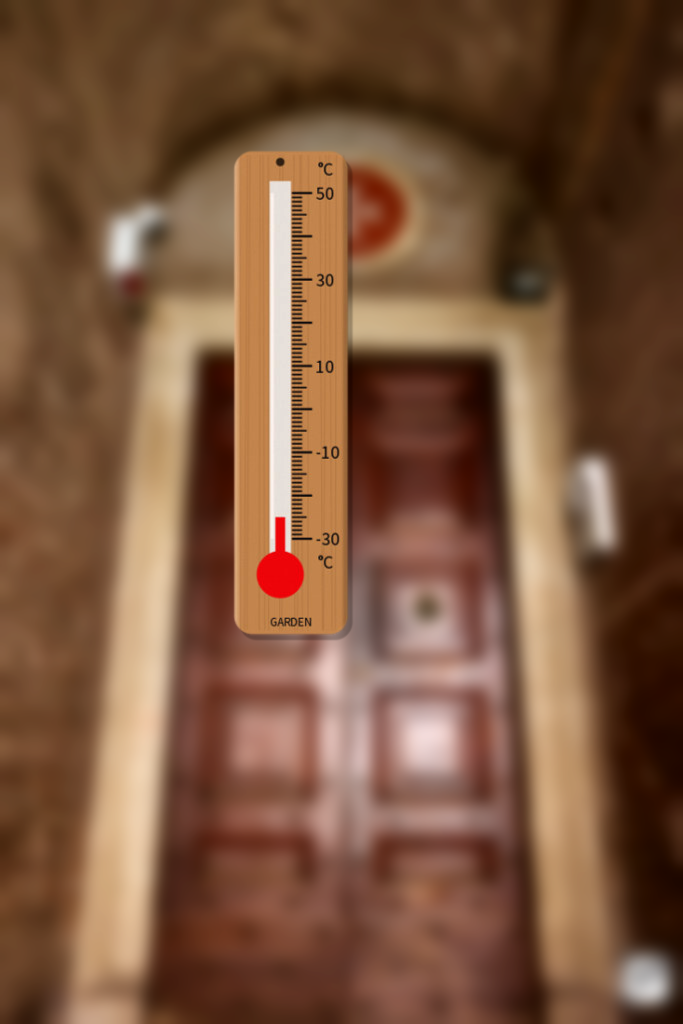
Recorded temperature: -25 °C
